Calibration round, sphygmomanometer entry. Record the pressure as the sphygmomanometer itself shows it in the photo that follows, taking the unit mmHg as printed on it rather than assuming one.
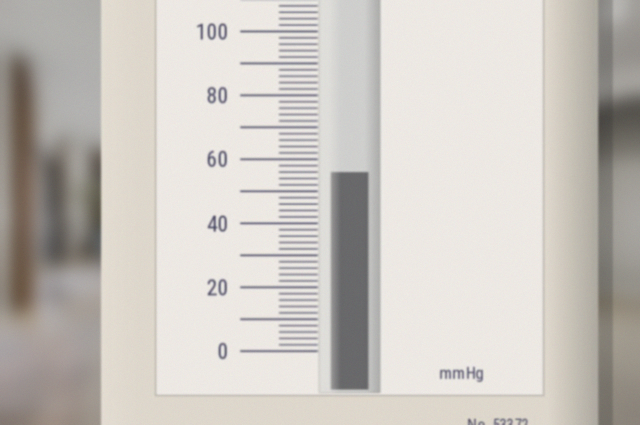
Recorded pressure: 56 mmHg
